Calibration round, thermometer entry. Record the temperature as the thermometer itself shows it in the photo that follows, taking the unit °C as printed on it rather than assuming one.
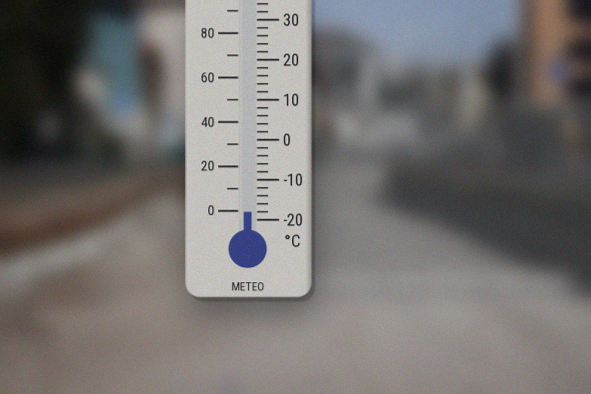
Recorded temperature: -18 °C
